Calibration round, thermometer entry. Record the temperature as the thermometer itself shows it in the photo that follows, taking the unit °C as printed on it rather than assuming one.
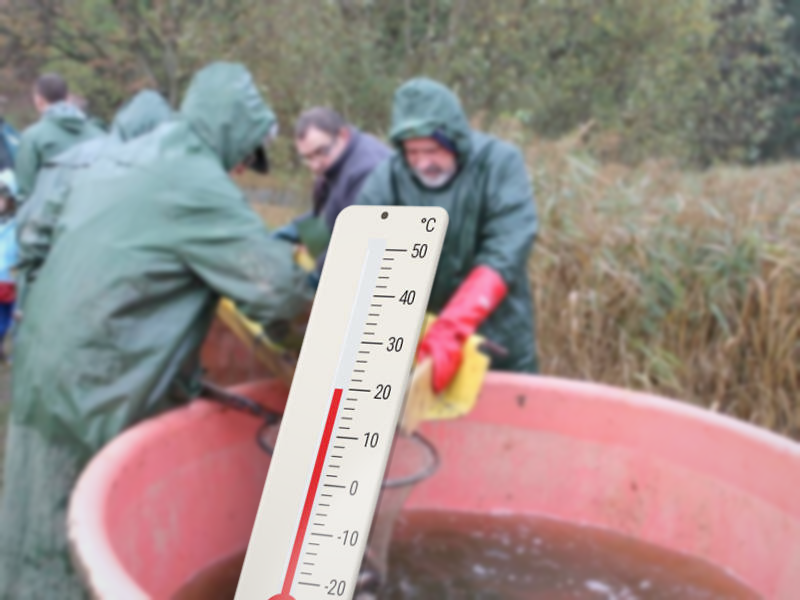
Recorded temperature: 20 °C
